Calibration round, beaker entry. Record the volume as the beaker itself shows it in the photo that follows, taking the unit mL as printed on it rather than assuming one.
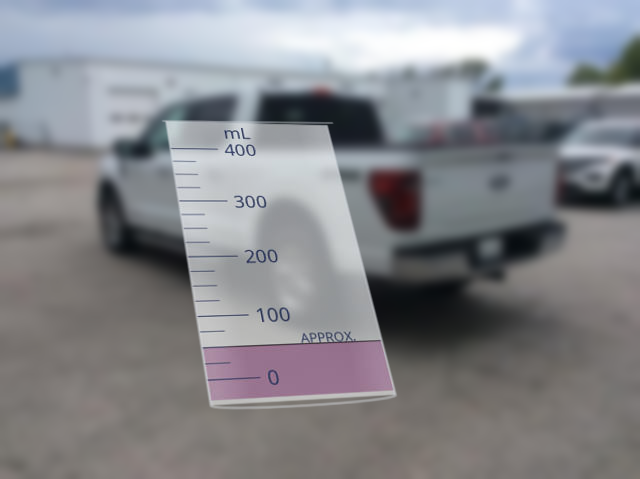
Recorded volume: 50 mL
